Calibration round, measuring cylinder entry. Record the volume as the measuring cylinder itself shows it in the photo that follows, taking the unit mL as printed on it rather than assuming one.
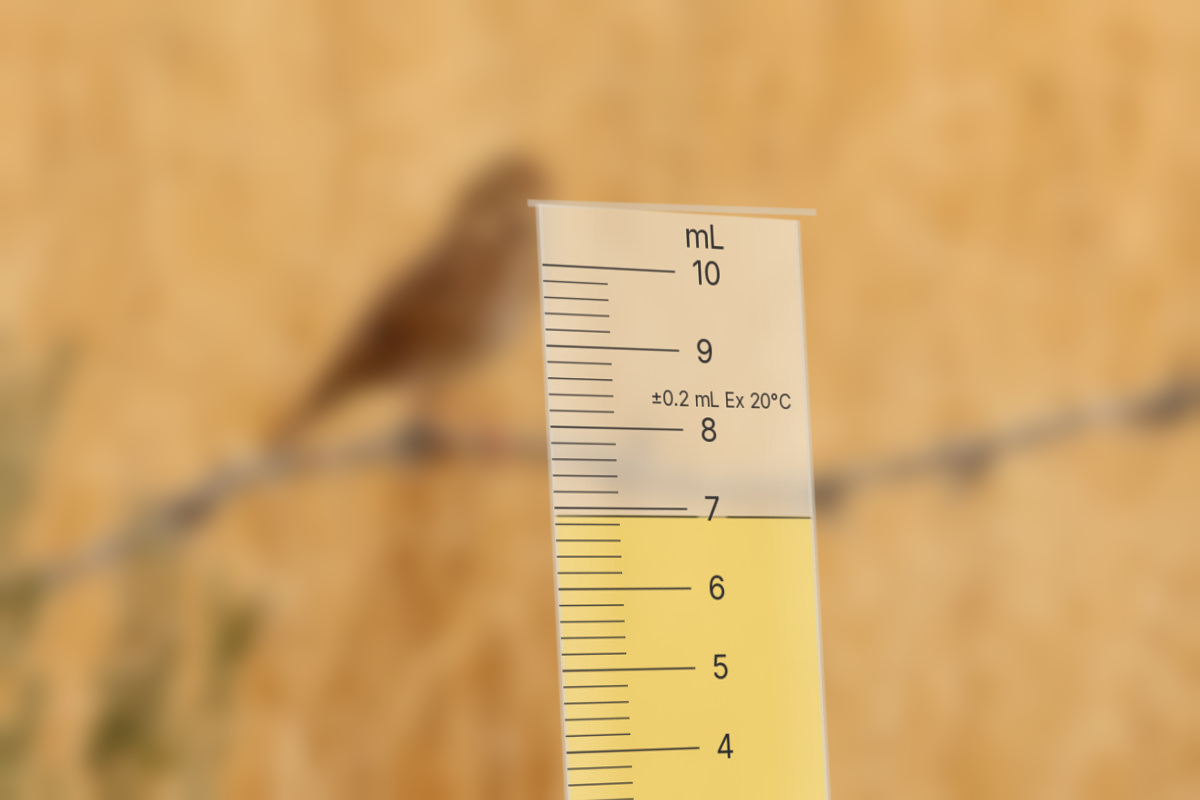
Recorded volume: 6.9 mL
